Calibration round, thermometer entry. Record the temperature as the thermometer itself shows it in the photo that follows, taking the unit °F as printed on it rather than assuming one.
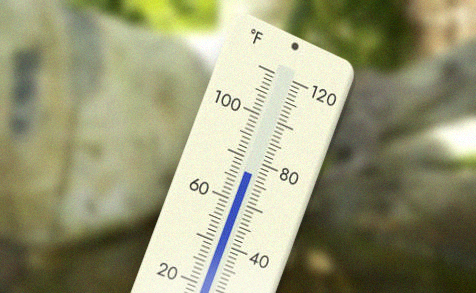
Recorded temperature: 74 °F
